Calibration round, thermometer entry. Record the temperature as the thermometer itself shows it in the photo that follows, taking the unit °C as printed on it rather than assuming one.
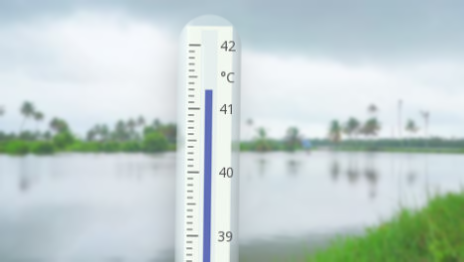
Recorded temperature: 41.3 °C
